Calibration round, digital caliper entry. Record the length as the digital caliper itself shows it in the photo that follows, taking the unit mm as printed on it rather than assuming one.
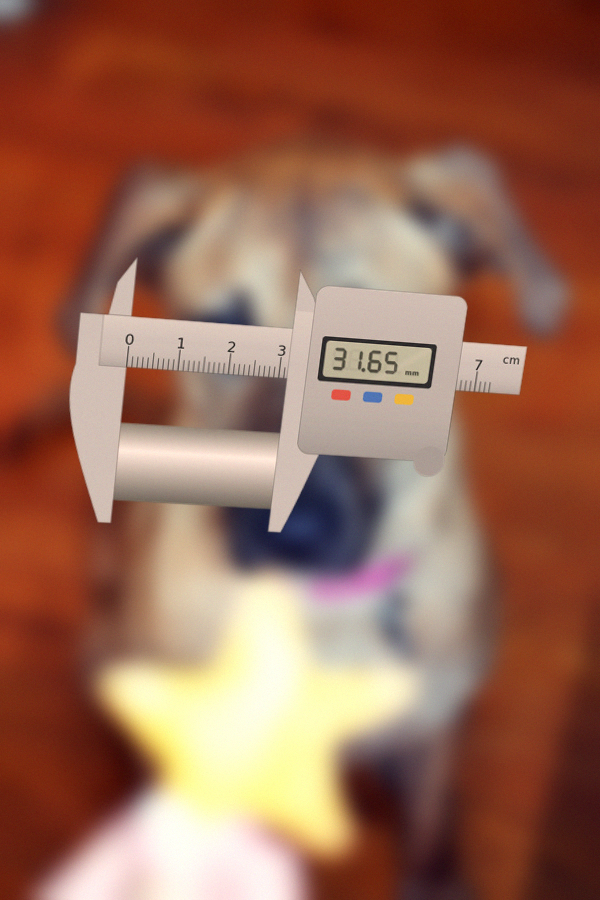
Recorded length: 31.65 mm
